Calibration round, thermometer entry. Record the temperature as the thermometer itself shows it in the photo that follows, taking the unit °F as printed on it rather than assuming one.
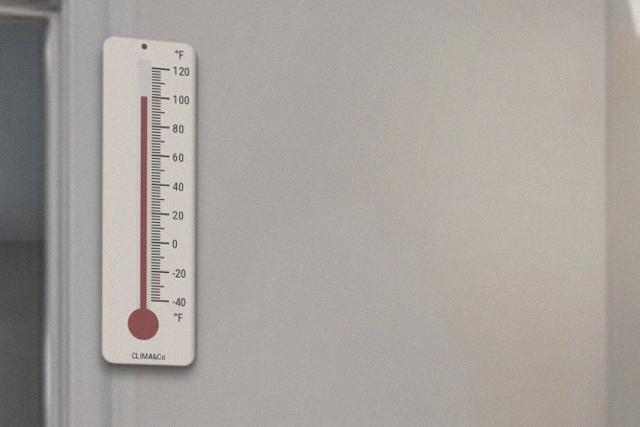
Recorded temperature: 100 °F
